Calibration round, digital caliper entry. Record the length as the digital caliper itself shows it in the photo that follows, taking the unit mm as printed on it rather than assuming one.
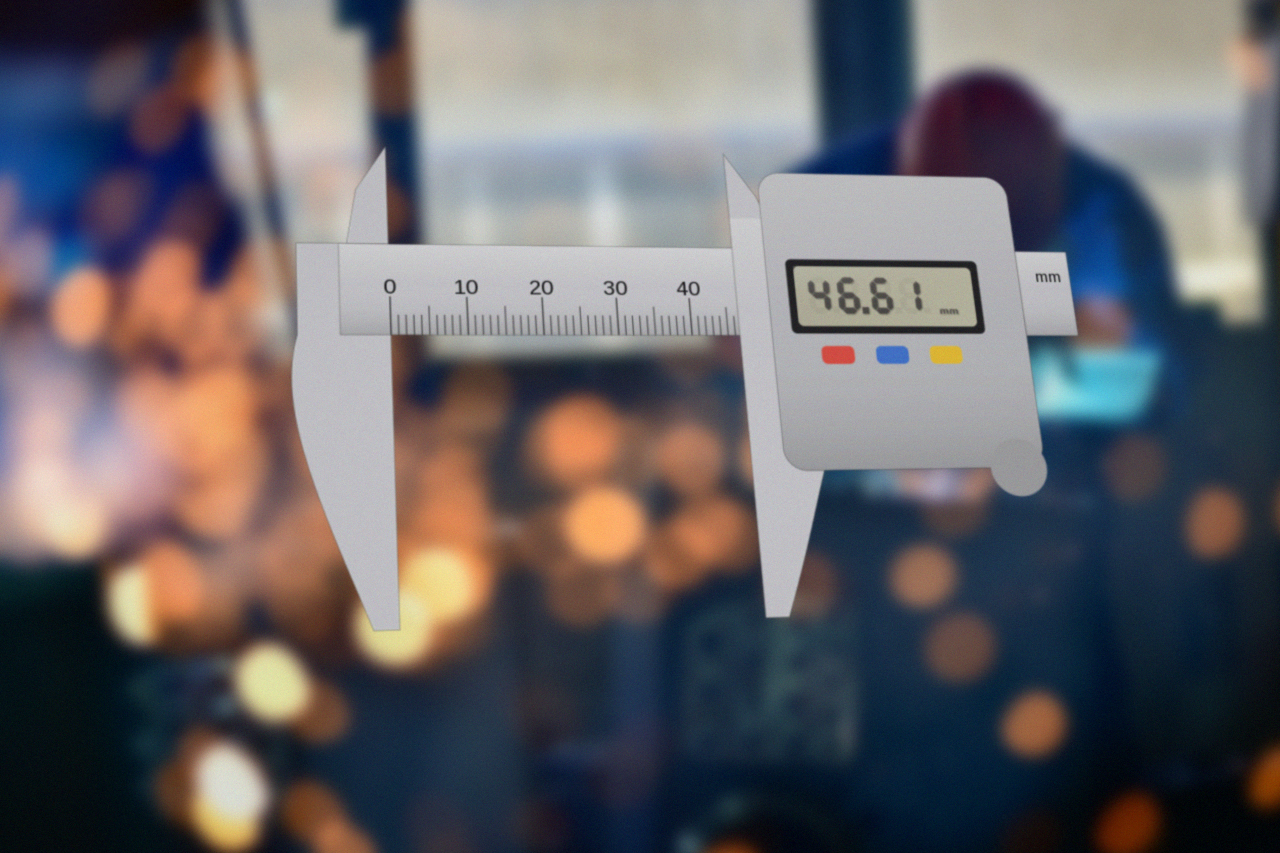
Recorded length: 46.61 mm
